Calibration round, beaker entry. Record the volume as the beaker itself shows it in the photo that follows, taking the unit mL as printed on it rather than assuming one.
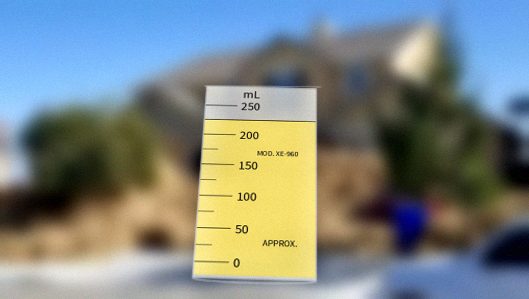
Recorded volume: 225 mL
